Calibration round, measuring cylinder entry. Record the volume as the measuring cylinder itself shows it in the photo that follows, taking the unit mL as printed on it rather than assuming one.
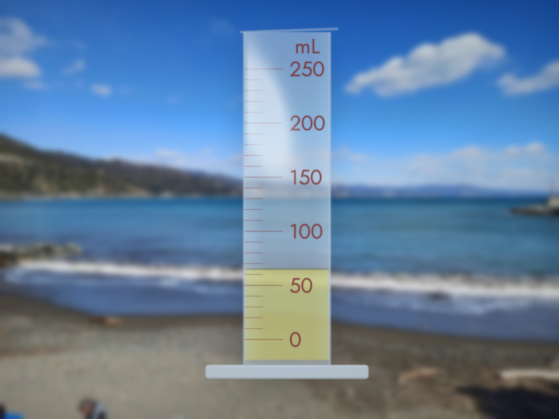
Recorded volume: 65 mL
